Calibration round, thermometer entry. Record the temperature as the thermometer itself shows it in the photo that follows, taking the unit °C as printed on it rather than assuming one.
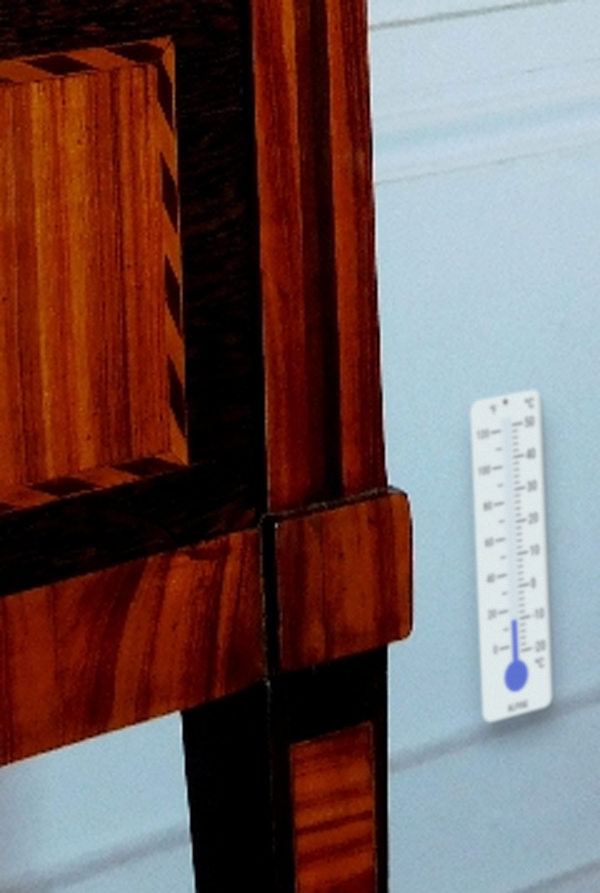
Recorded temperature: -10 °C
